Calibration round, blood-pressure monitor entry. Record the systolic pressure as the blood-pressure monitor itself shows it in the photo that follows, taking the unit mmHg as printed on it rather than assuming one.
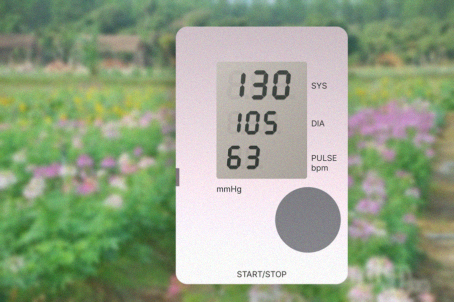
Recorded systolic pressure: 130 mmHg
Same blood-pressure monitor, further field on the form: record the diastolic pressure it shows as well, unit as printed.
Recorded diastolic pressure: 105 mmHg
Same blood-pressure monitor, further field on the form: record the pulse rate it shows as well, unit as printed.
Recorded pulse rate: 63 bpm
